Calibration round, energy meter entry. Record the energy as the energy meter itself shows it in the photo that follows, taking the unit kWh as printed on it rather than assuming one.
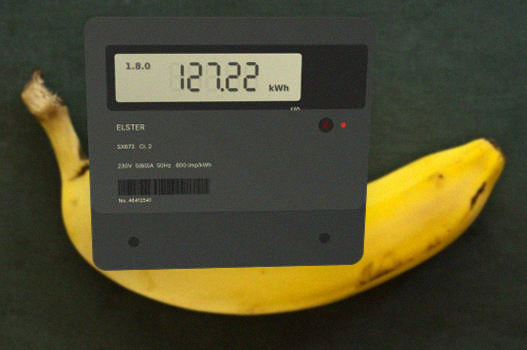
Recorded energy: 127.22 kWh
